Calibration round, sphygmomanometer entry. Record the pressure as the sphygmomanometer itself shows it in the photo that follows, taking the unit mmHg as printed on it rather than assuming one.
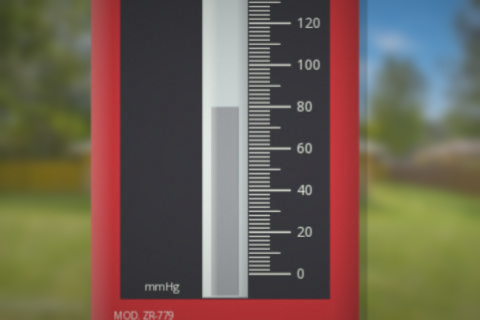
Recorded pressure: 80 mmHg
